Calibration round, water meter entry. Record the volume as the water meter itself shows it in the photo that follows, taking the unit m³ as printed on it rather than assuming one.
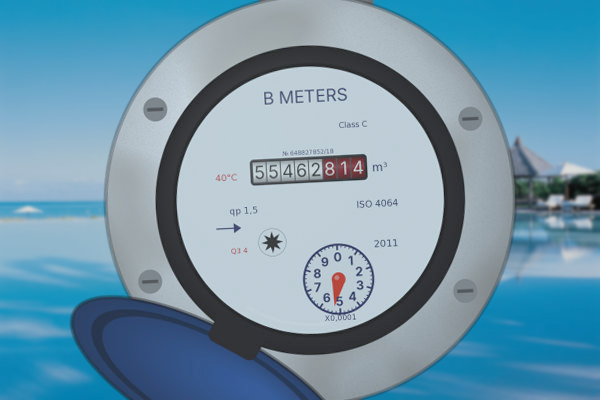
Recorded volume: 55462.8145 m³
